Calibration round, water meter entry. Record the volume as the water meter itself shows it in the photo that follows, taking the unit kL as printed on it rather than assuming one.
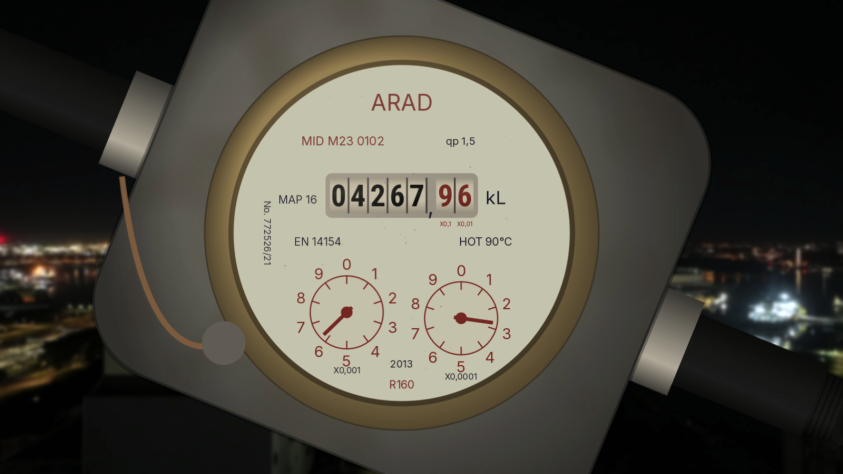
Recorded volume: 4267.9662 kL
